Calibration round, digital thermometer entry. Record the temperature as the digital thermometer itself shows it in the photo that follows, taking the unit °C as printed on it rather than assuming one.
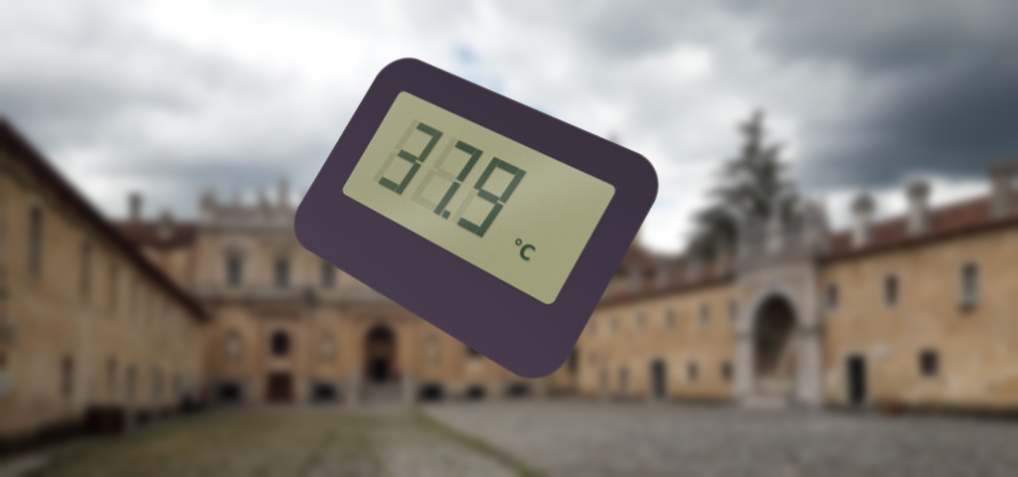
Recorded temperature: 37.9 °C
